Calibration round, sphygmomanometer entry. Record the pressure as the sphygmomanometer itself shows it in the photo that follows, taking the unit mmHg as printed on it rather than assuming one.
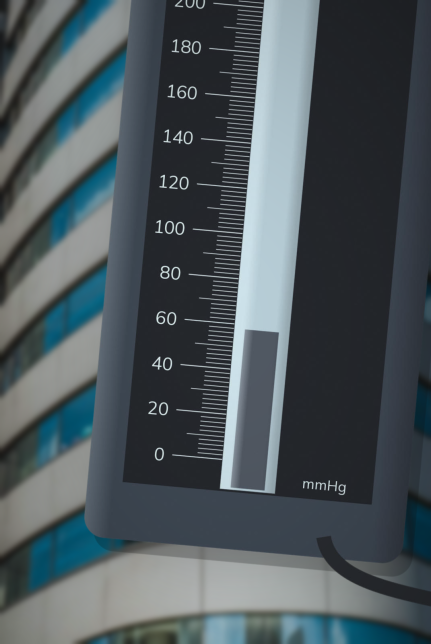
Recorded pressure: 58 mmHg
